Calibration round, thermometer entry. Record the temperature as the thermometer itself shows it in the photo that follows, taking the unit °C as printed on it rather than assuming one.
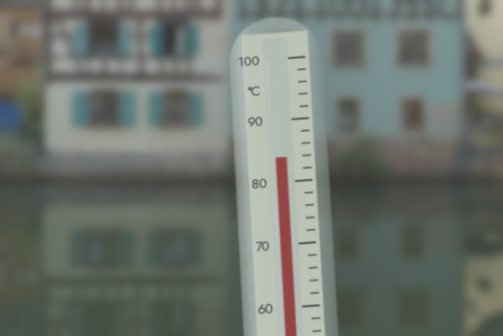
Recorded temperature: 84 °C
